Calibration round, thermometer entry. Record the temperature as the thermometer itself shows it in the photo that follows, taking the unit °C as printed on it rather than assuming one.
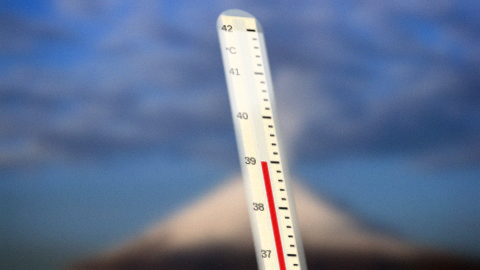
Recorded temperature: 39 °C
